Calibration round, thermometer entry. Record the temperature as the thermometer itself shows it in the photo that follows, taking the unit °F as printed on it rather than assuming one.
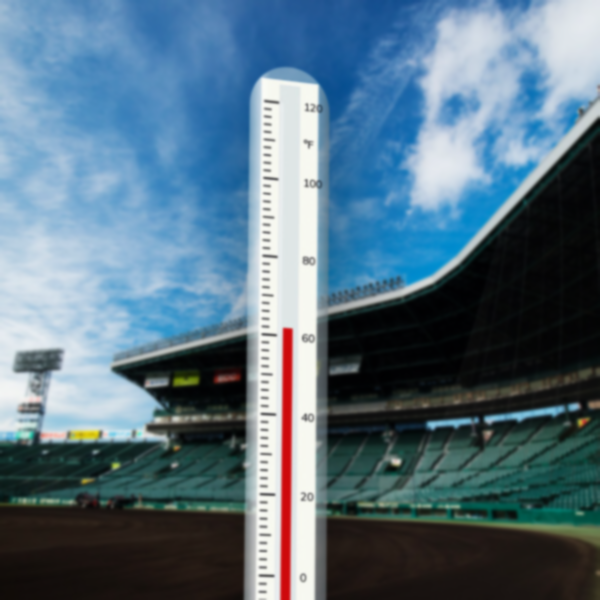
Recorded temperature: 62 °F
